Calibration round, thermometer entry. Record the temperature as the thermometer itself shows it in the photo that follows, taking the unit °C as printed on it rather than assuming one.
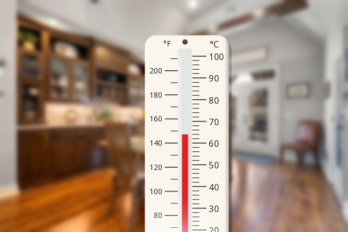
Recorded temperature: 64 °C
